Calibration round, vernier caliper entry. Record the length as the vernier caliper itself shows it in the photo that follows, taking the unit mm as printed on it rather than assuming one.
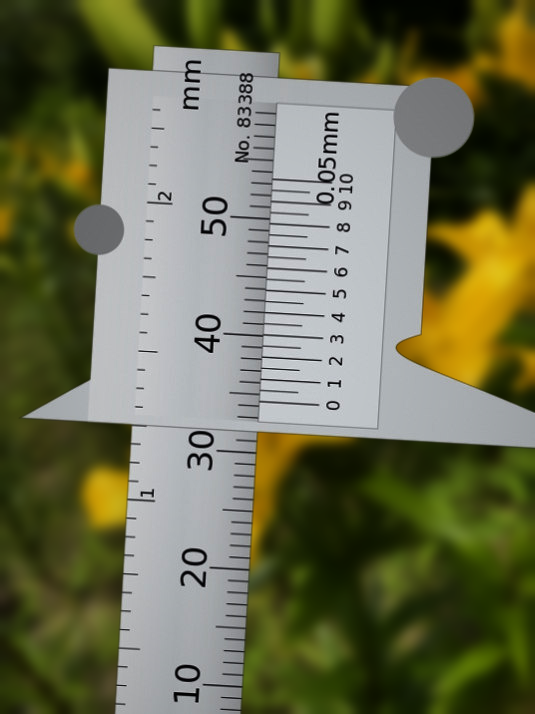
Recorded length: 34.4 mm
